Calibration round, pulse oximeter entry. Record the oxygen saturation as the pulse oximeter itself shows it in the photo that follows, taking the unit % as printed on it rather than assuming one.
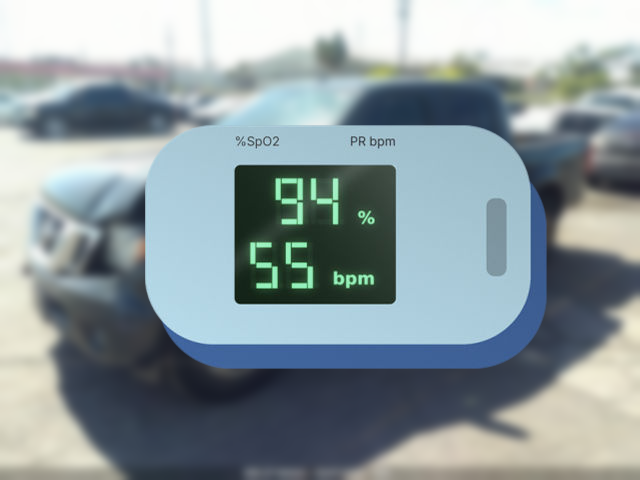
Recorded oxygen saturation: 94 %
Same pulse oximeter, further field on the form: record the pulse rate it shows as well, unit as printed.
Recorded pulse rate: 55 bpm
